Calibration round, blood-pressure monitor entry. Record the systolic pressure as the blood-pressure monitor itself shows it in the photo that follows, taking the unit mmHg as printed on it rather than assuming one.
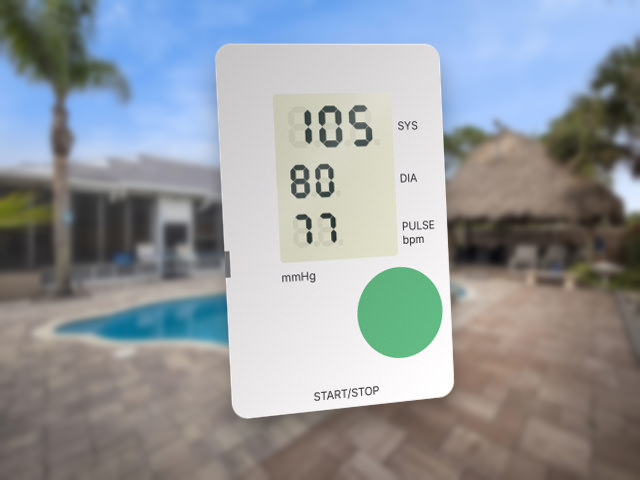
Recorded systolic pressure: 105 mmHg
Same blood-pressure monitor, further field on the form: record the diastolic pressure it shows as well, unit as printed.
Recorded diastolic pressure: 80 mmHg
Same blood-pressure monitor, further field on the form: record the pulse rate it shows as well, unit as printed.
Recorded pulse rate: 77 bpm
